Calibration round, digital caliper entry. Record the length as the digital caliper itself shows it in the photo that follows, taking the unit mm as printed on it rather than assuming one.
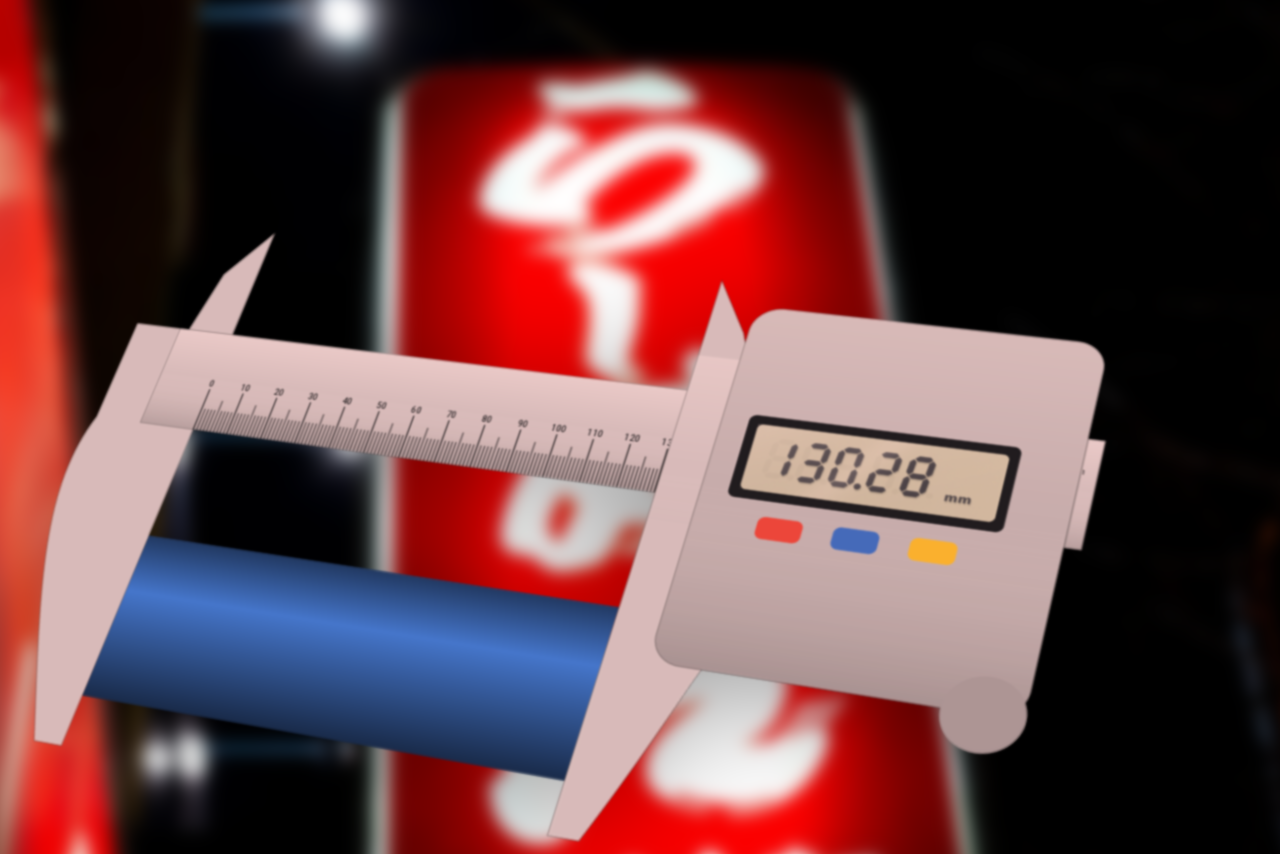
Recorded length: 130.28 mm
